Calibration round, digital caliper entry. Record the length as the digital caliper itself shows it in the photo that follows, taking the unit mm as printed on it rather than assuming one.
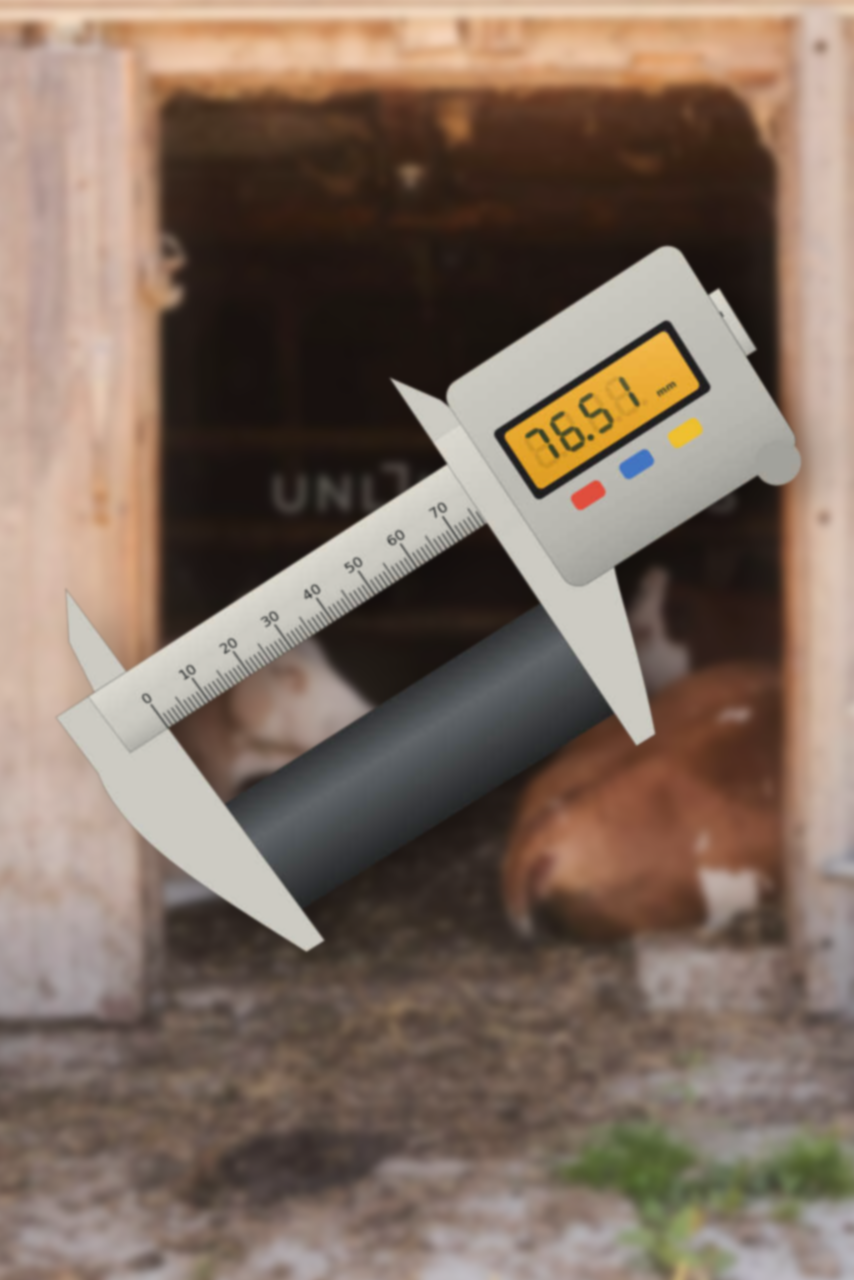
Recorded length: 76.51 mm
